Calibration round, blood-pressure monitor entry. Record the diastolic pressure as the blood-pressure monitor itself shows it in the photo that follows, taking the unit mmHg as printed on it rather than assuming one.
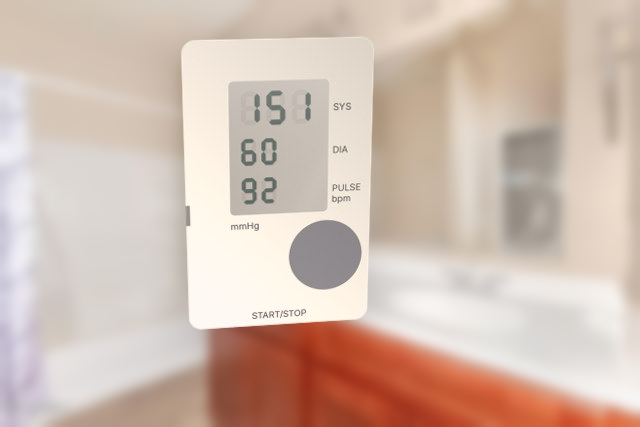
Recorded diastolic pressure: 60 mmHg
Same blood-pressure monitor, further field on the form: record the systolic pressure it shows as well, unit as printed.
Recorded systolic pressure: 151 mmHg
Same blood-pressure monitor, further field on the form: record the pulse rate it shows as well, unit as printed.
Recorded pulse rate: 92 bpm
